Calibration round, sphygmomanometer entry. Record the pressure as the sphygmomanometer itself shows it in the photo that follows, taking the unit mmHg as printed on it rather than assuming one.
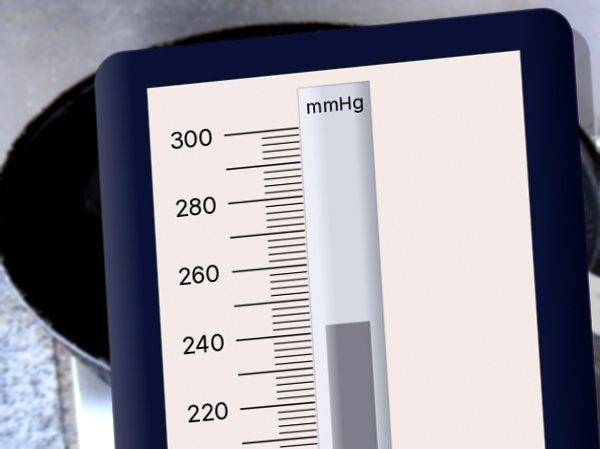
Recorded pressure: 242 mmHg
